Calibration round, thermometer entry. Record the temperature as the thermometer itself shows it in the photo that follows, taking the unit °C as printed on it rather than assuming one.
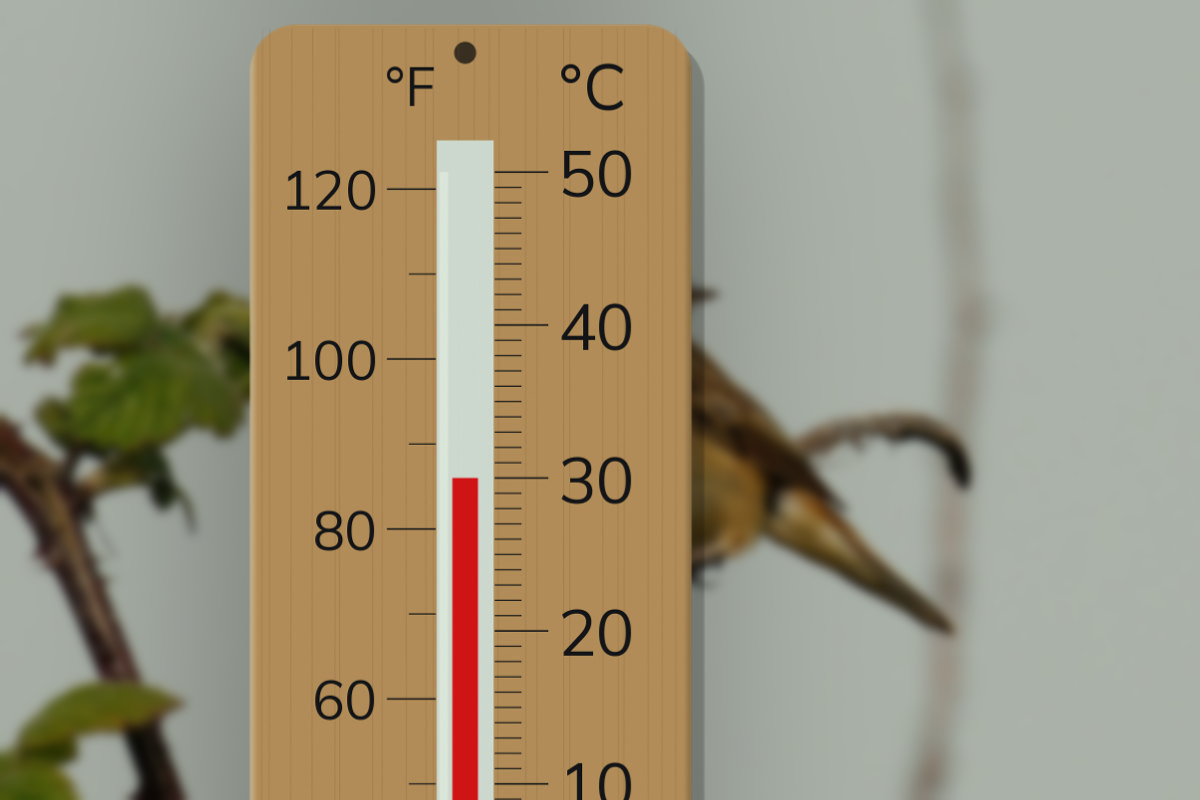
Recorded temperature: 30 °C
